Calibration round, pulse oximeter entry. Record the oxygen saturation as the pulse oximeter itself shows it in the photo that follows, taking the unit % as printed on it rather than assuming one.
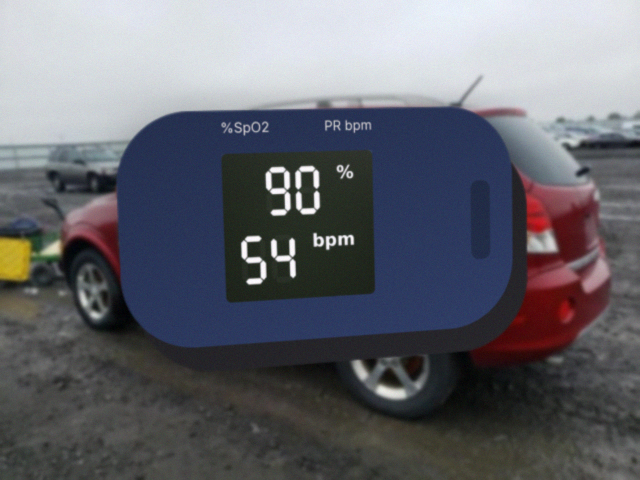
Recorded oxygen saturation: 90 %
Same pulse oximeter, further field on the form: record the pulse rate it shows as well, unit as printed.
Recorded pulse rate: 54 bpm
